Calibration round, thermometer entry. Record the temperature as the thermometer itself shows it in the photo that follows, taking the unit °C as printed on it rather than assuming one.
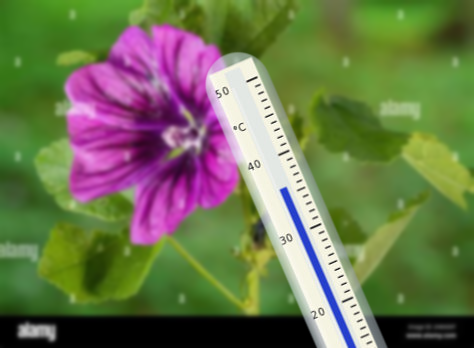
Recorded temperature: 36 °C
